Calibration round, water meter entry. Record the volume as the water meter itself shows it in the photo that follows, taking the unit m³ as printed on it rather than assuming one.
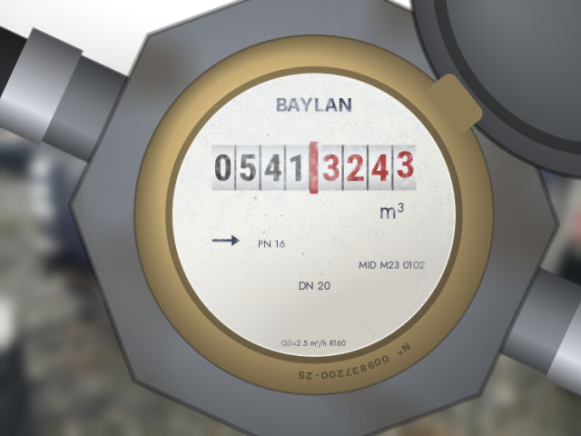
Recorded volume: 541.3243 m³
